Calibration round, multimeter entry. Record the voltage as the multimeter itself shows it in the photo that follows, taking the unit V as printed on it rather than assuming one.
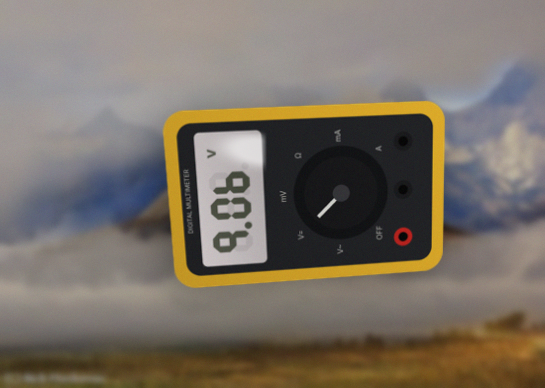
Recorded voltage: 9.06 V
